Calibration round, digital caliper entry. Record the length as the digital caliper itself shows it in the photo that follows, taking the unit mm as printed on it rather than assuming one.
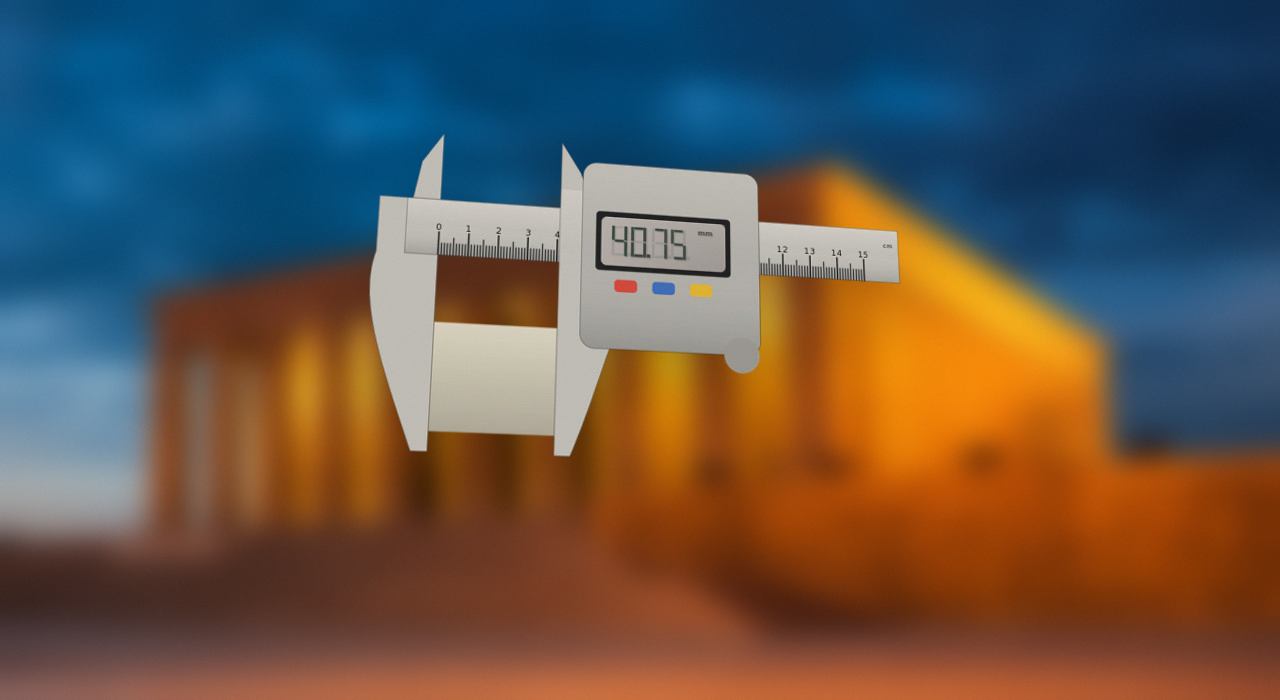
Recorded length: 40.75 mm
